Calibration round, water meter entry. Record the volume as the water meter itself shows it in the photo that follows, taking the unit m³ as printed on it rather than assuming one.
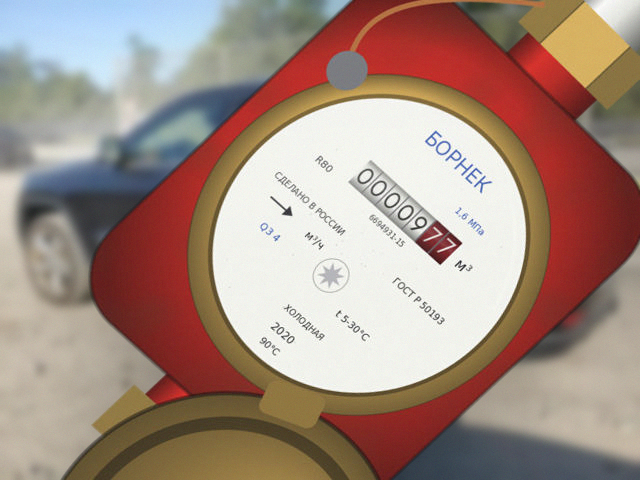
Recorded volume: 9.77 m³
